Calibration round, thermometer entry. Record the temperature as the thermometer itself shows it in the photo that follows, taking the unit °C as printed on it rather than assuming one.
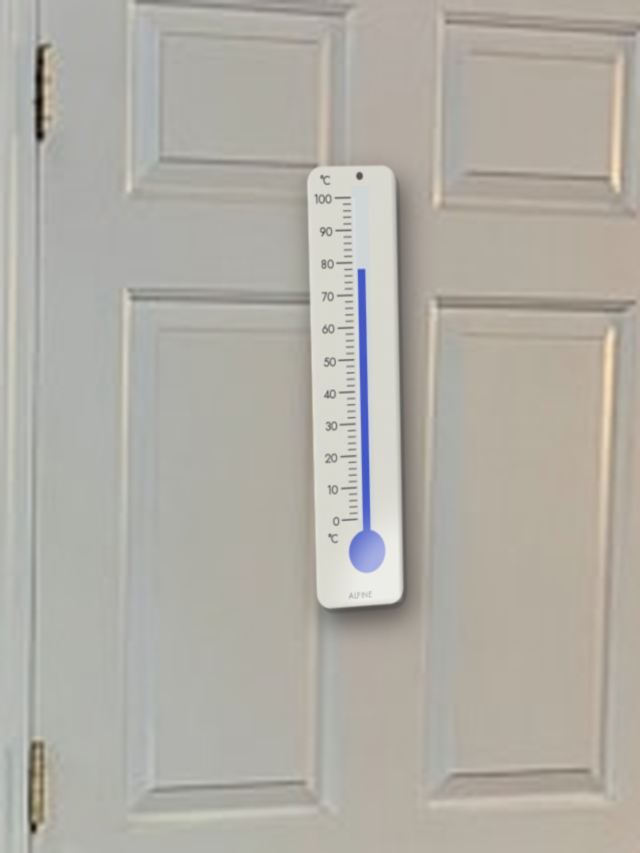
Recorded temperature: 78 °C
